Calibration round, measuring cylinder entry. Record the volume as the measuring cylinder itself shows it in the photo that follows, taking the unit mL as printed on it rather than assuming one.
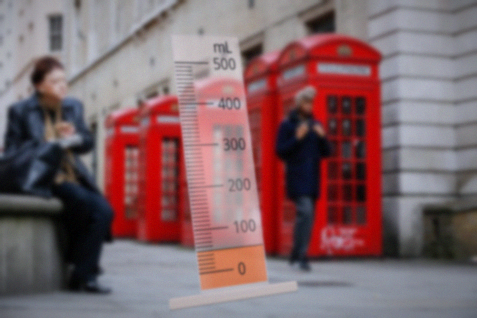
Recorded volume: 50 mL
